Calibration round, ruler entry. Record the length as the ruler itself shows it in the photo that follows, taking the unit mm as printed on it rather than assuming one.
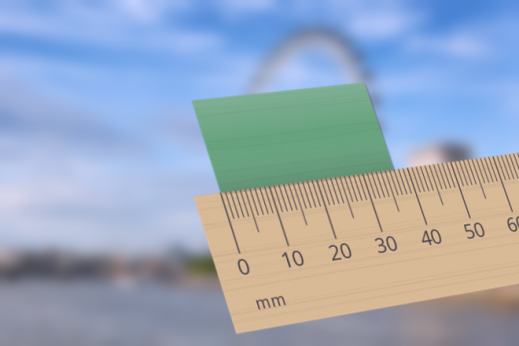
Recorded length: 37 mm
